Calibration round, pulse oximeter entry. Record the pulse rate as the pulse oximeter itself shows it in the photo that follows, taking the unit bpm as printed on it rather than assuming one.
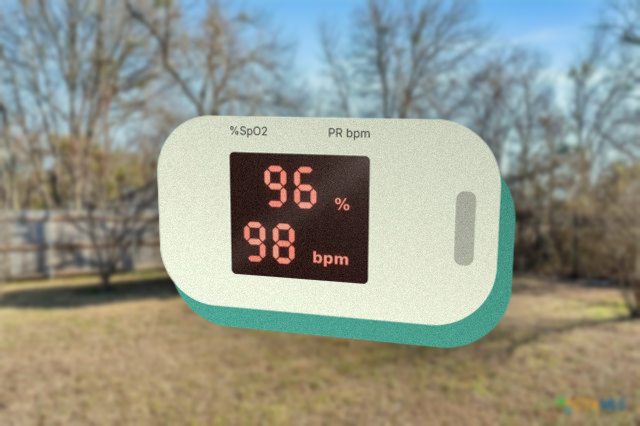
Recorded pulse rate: 98 bpm
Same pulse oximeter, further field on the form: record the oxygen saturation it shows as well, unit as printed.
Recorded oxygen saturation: 96 %
